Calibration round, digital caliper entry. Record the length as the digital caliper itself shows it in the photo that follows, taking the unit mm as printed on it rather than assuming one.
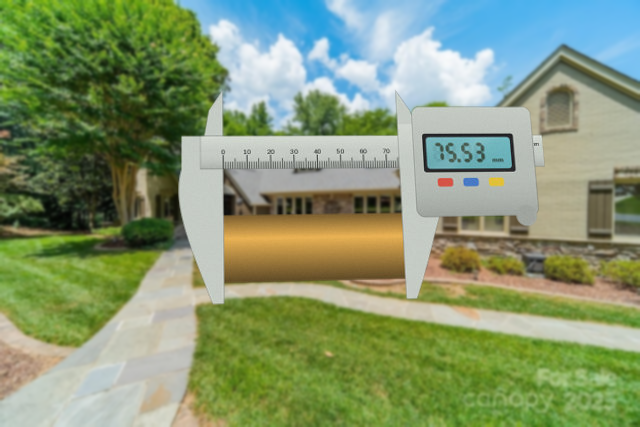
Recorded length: 75.53 mm
